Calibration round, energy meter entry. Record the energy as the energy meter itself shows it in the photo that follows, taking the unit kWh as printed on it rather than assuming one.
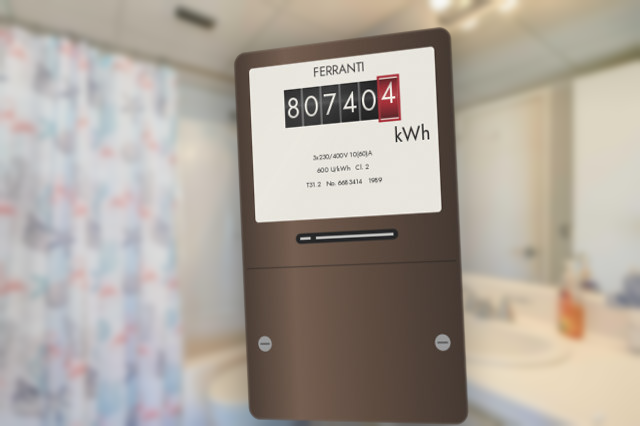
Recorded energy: 80740.4 kWh
